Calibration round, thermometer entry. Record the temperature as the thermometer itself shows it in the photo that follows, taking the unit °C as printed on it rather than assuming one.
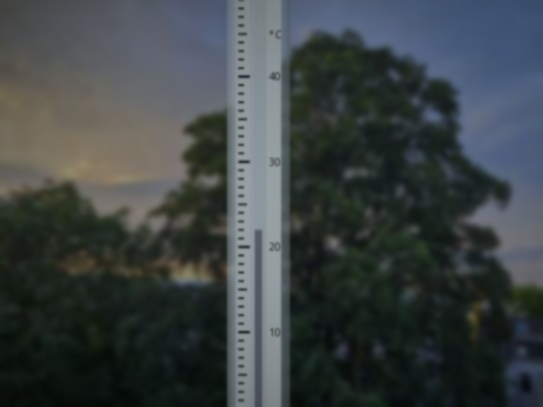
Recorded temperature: 22 °C
